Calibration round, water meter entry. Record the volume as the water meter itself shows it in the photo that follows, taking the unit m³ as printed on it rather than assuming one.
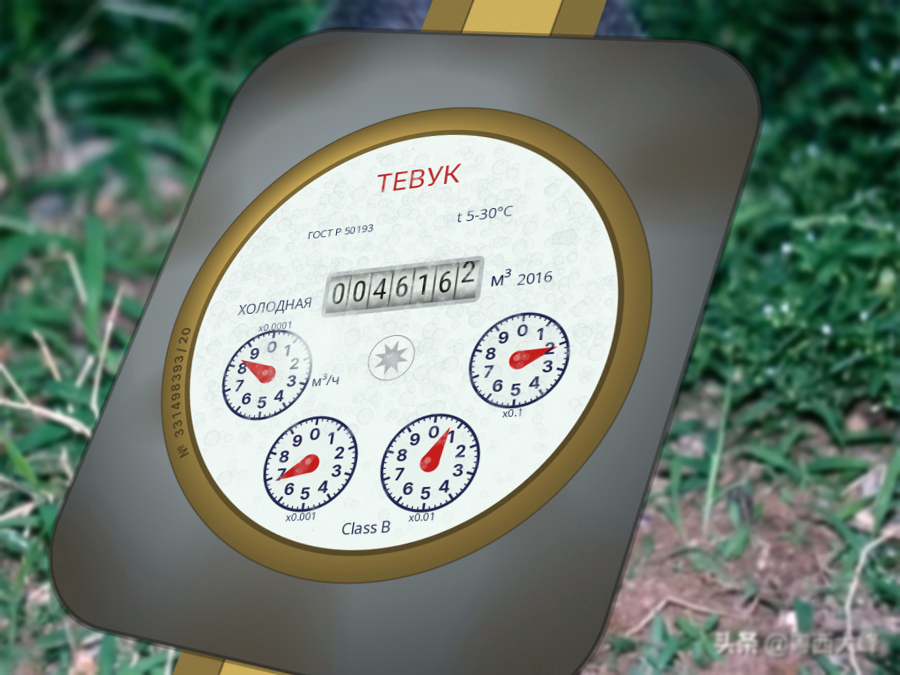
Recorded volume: 46162.2068 m³
